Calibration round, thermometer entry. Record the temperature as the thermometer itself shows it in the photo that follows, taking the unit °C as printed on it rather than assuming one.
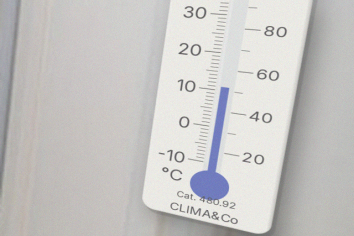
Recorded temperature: 11 °C
